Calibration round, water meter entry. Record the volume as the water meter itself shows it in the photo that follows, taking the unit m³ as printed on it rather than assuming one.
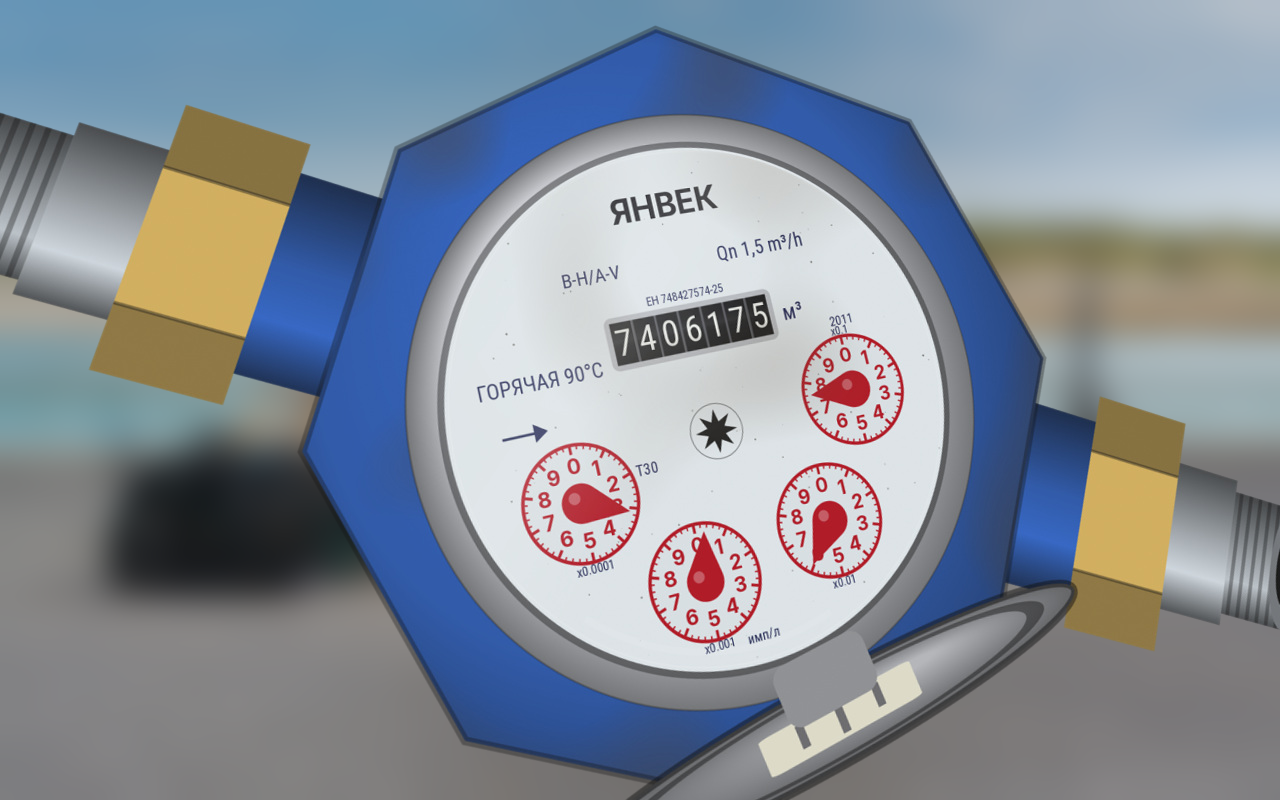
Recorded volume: 7406175.7603 m³
